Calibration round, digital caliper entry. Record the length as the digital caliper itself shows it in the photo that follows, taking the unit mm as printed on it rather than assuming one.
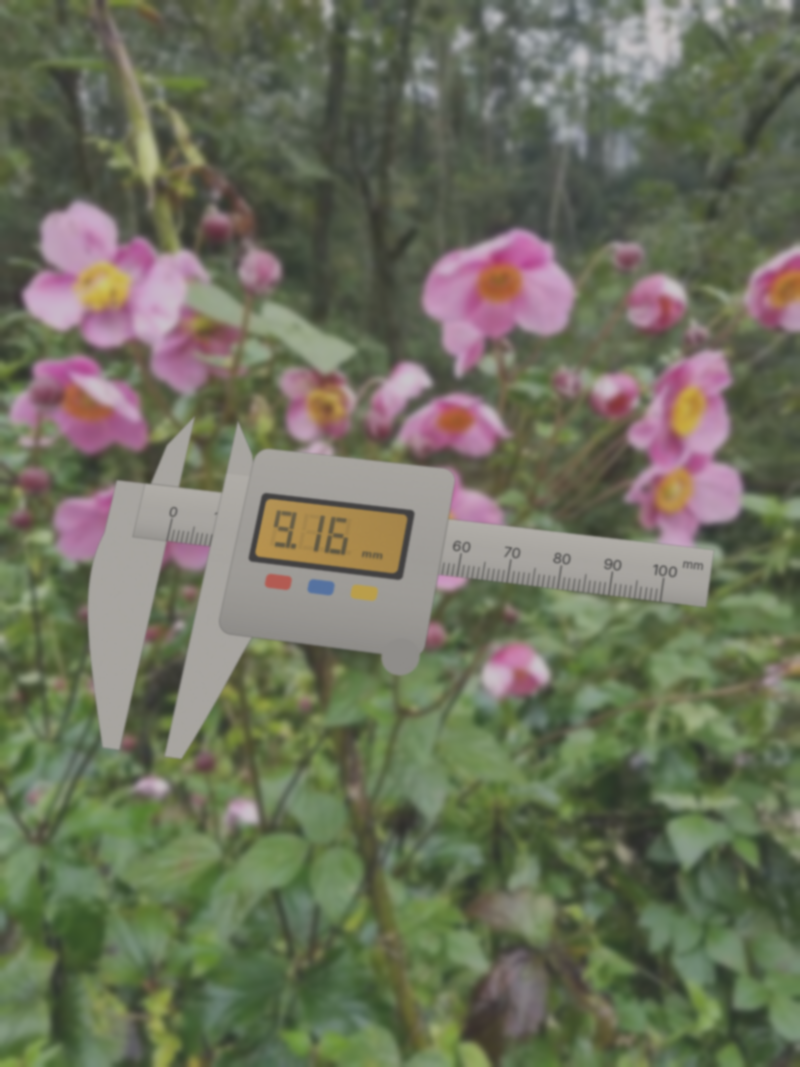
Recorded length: 9.16 mm
